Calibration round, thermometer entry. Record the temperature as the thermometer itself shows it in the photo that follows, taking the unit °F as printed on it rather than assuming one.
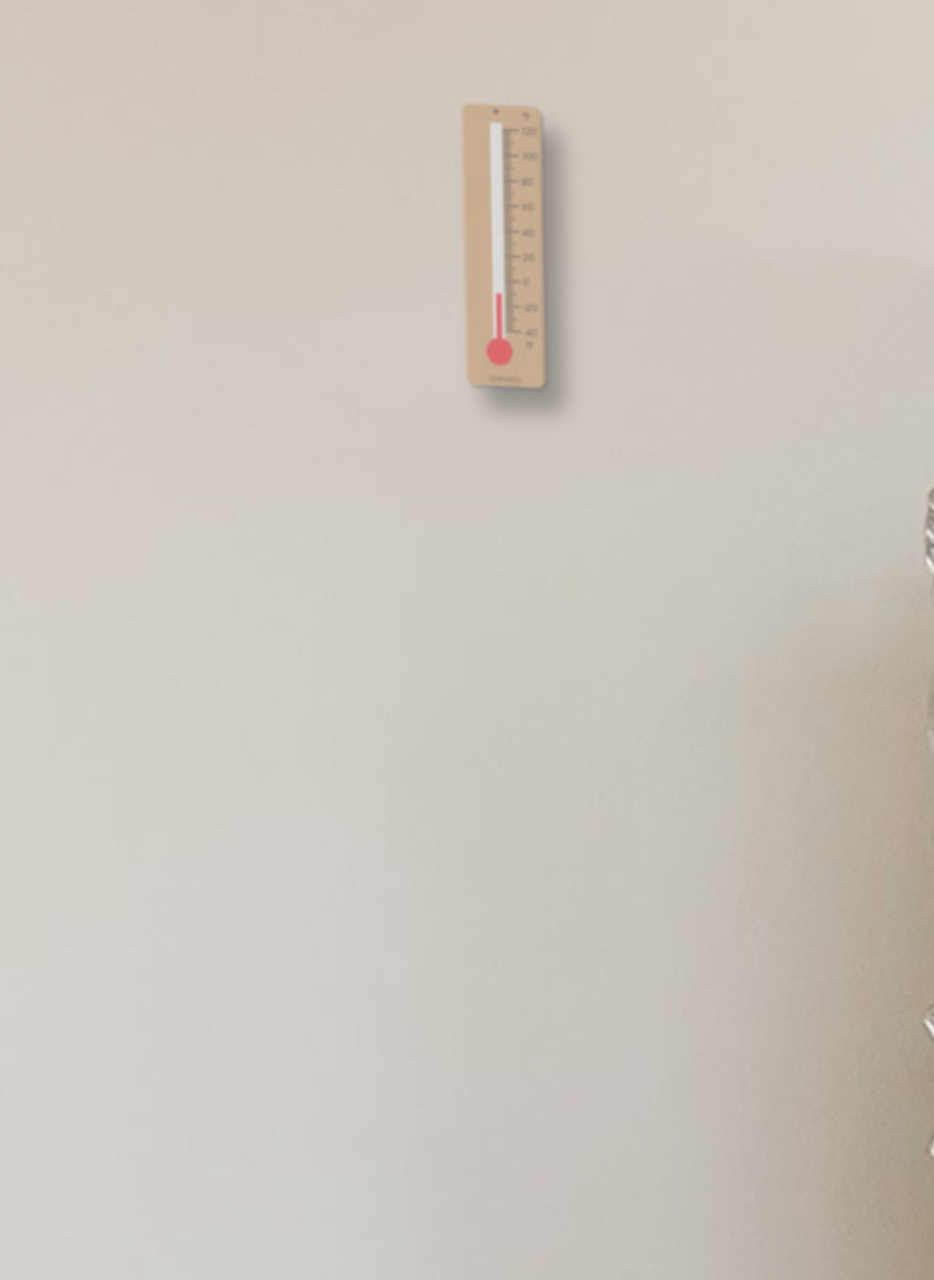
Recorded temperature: -10 °F
